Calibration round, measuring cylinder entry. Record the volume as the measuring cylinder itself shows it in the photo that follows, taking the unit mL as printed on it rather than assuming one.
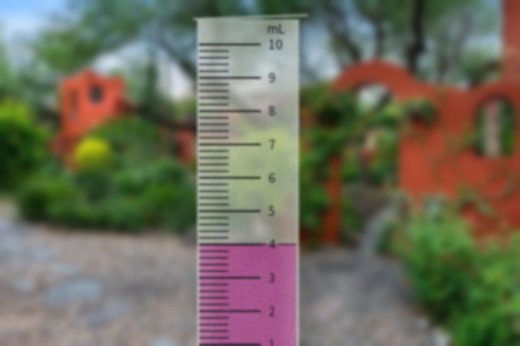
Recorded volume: 4 mL
